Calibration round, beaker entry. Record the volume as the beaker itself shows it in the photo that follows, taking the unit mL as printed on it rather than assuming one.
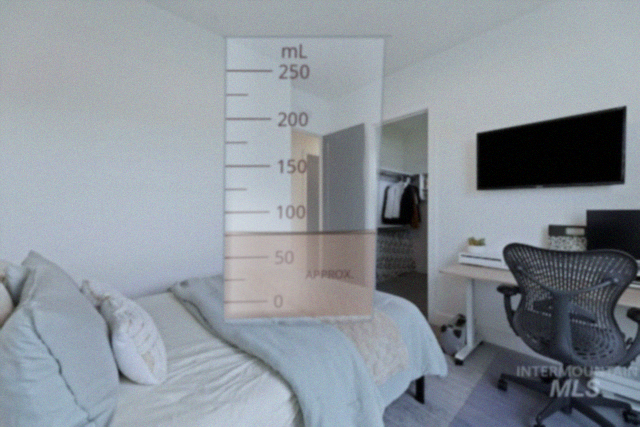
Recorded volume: 75 mL
